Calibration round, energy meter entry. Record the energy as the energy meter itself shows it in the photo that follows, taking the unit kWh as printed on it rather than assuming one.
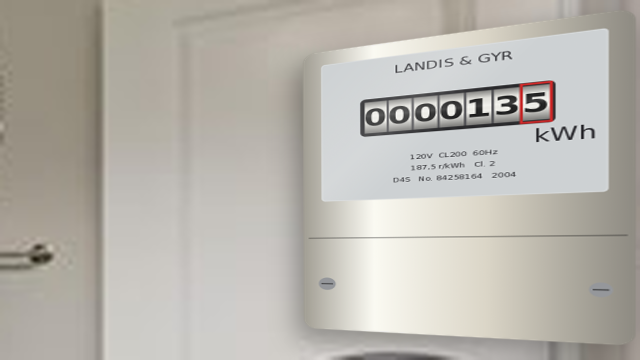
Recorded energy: 13.5 kWh
